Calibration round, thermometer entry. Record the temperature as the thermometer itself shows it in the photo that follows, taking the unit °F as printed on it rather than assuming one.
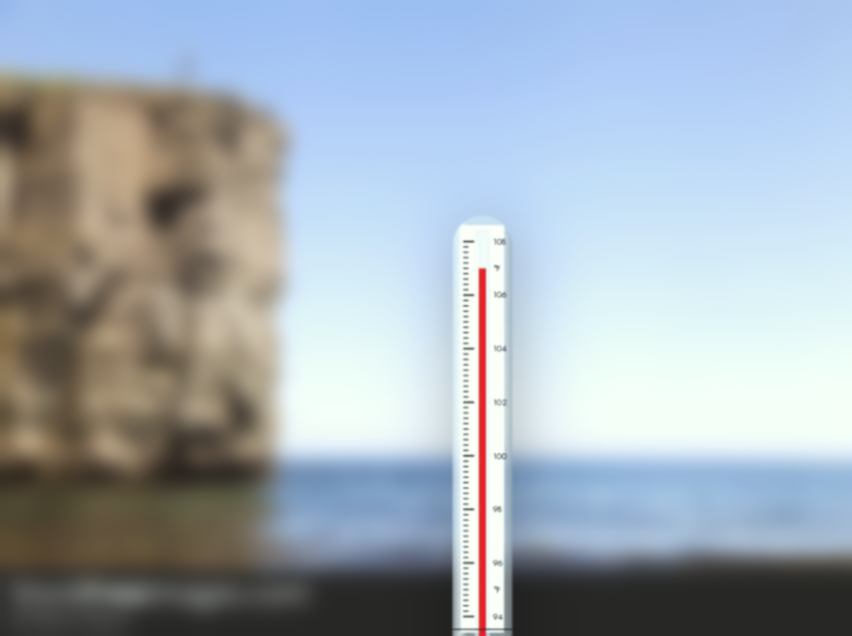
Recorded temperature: 107 °F
